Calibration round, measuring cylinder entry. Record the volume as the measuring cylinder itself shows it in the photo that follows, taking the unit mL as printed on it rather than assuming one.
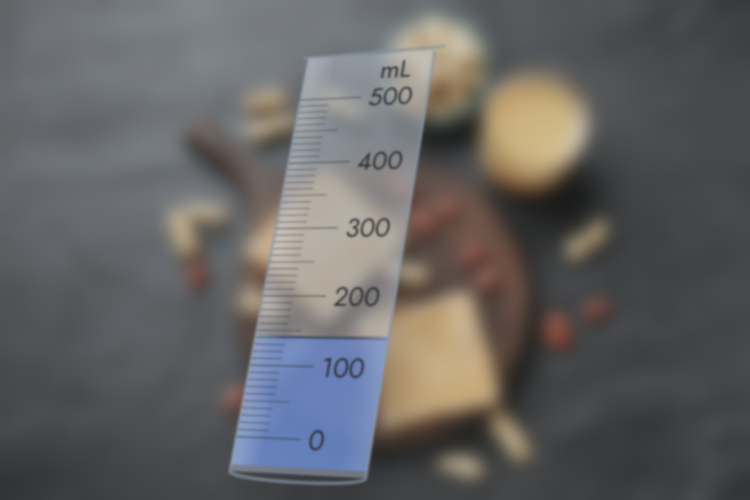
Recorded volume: 140 mL
